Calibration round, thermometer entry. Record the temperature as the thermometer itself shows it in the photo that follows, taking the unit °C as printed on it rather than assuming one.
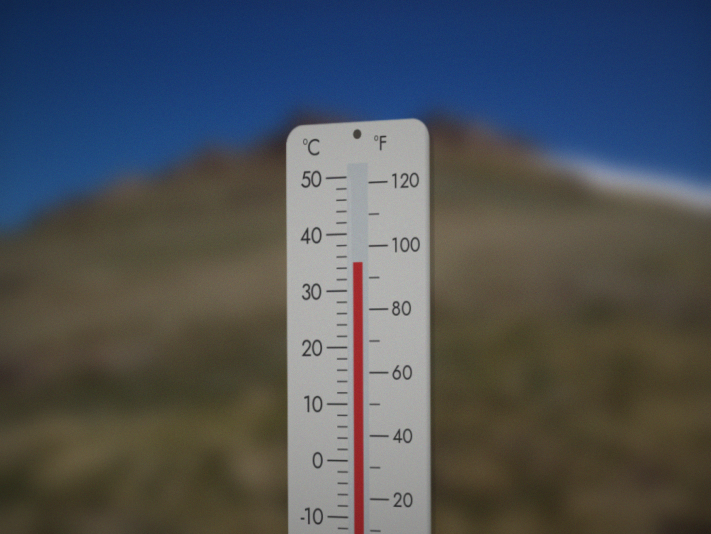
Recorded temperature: 35 °C
